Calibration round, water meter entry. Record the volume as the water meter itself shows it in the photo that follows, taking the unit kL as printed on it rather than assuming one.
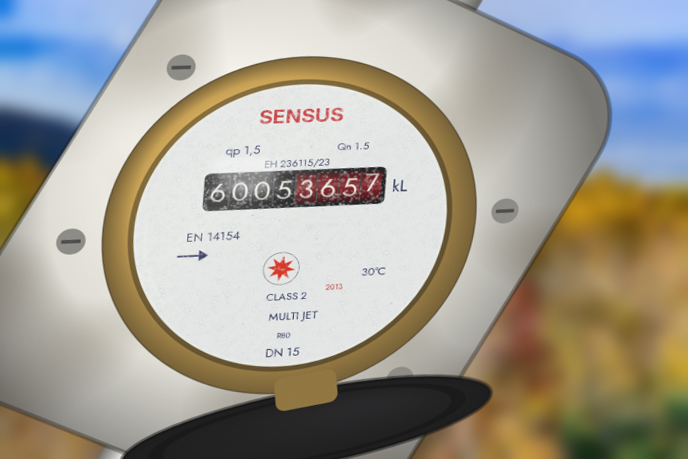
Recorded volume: 6005.3657 kL
